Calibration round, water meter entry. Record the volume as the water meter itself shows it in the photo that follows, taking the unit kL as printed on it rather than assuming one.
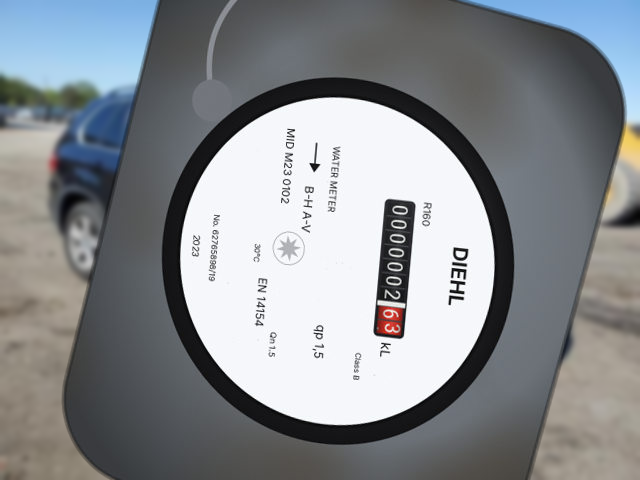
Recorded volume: 2.63 kL
